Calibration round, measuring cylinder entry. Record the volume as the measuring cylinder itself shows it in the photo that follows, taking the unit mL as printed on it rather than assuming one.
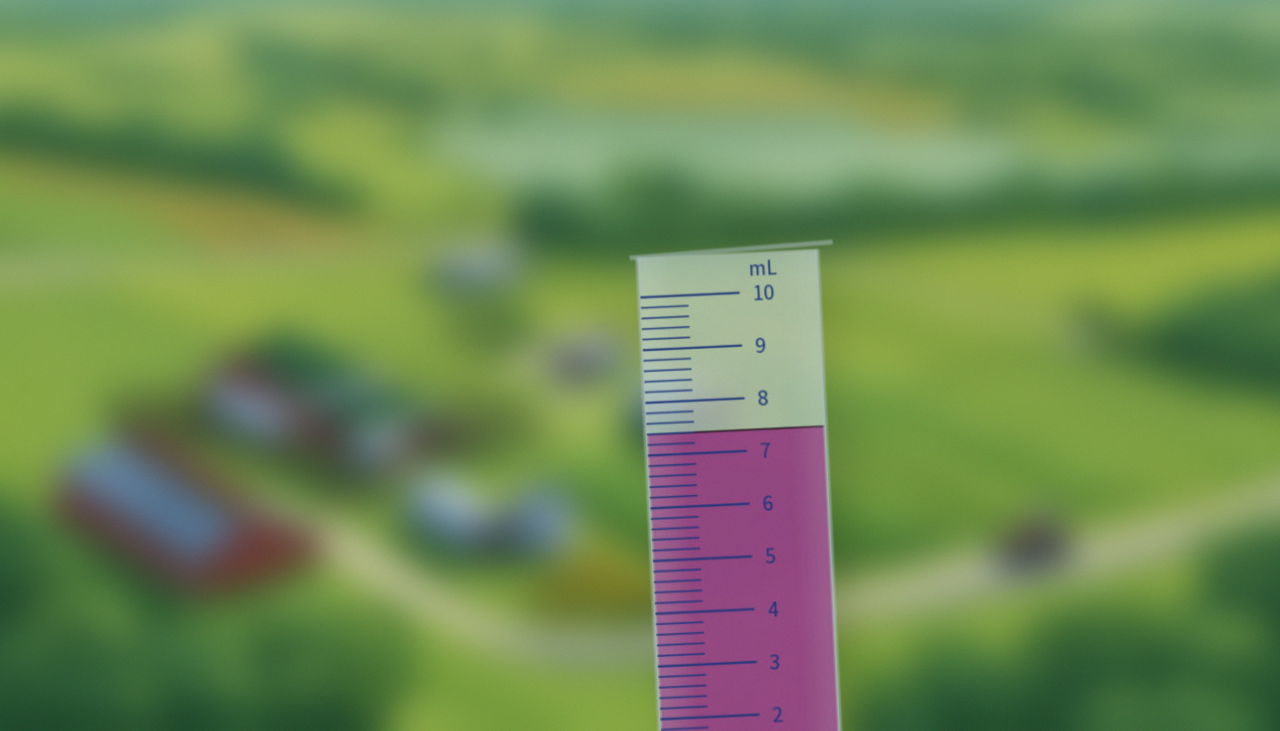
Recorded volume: 7.4 mL
